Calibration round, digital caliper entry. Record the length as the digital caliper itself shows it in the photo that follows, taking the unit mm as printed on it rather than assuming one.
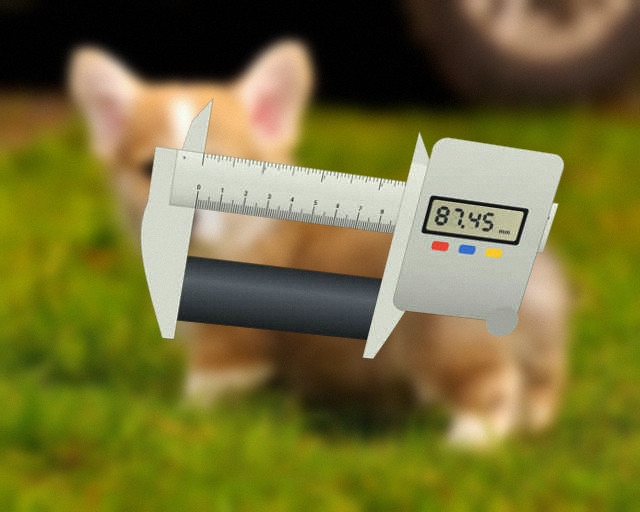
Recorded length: 87.45 mm
